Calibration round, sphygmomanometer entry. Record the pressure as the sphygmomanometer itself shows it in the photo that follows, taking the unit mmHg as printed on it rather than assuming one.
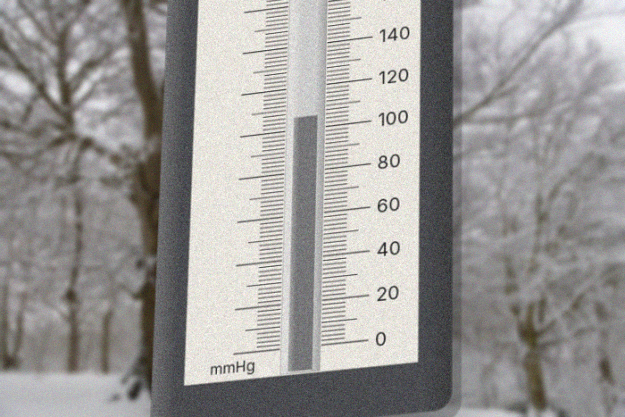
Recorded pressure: 106 mmHg
